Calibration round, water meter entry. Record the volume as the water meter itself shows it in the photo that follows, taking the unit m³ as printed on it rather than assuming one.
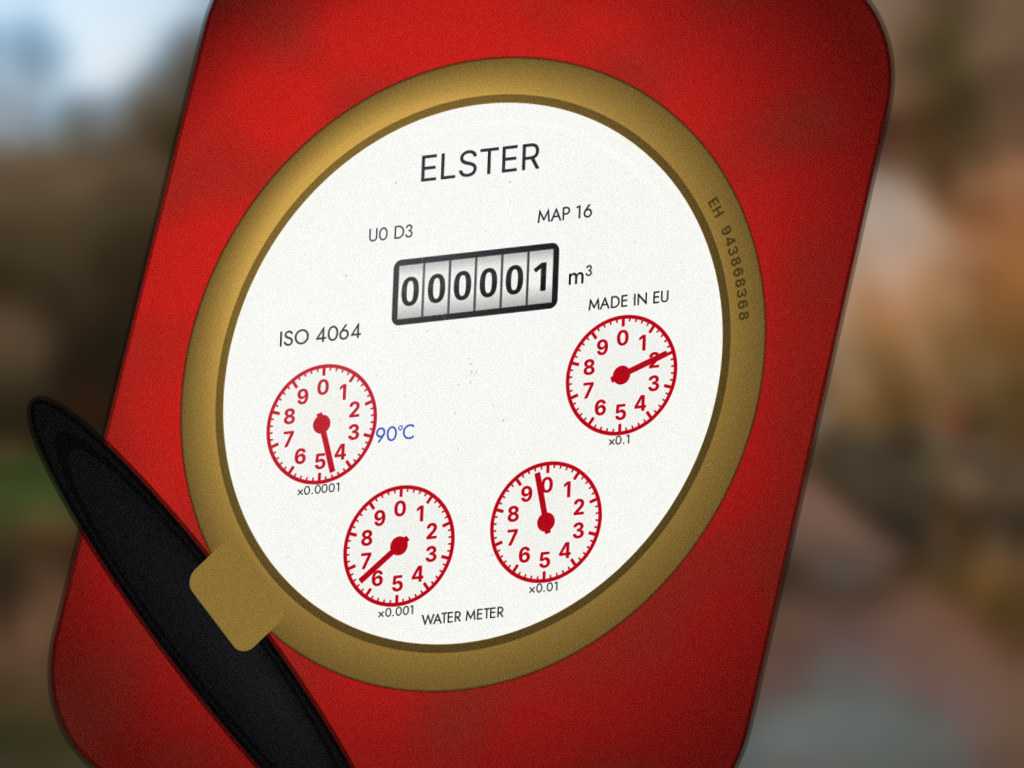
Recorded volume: 1.1964 m³
